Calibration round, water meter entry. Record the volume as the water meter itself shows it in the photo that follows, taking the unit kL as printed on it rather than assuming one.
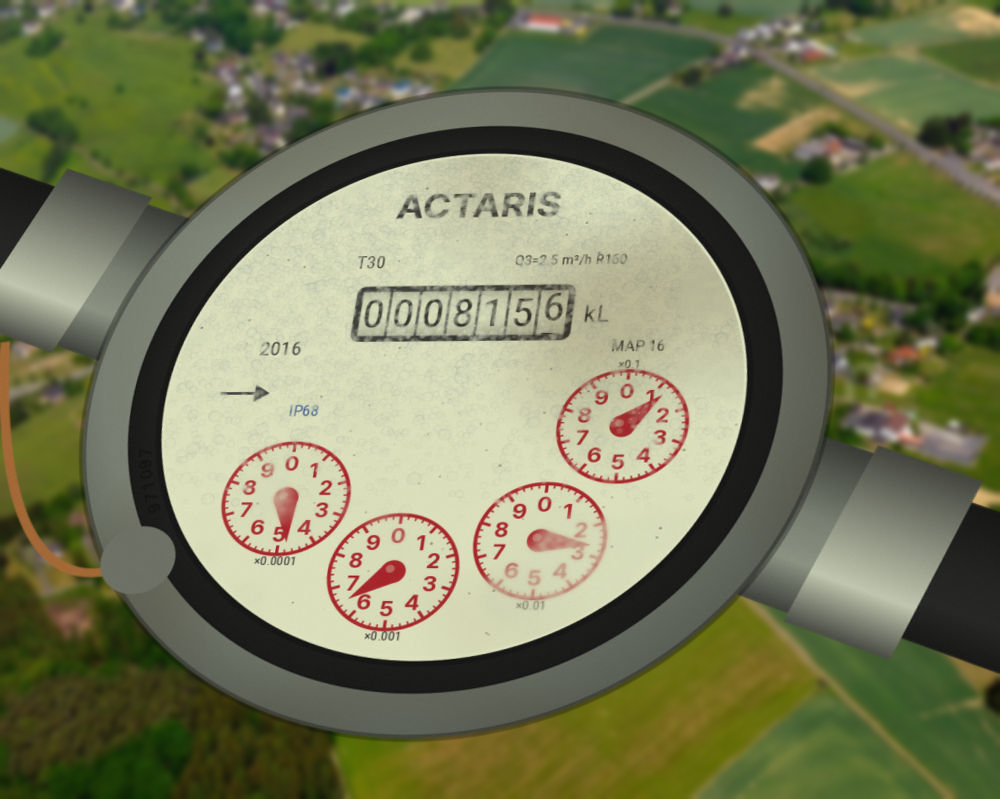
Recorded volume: 8156.1264 kL
